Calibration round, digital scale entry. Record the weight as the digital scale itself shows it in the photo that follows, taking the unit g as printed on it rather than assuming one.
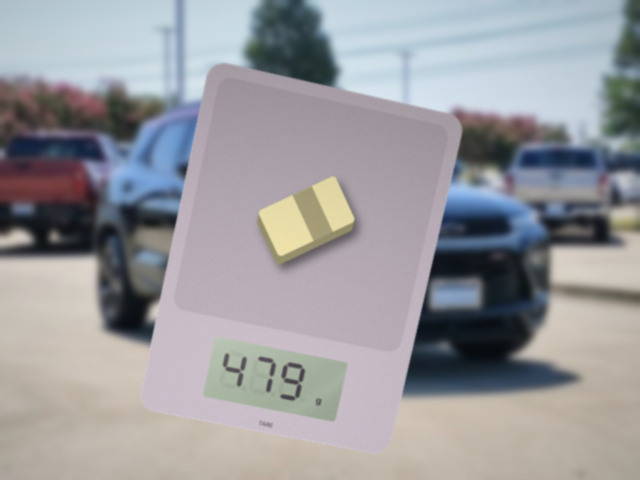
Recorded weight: 479 g
